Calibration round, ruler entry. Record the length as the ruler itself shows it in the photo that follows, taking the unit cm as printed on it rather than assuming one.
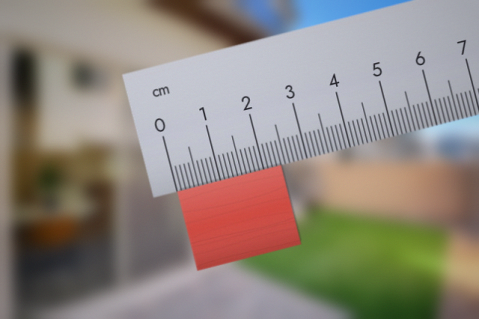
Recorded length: 2.4 cm
